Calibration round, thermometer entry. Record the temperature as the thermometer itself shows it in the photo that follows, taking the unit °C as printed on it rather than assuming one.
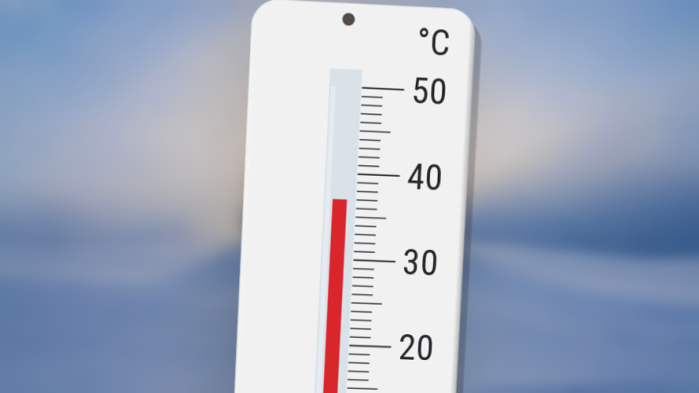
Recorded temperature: 37 °C
